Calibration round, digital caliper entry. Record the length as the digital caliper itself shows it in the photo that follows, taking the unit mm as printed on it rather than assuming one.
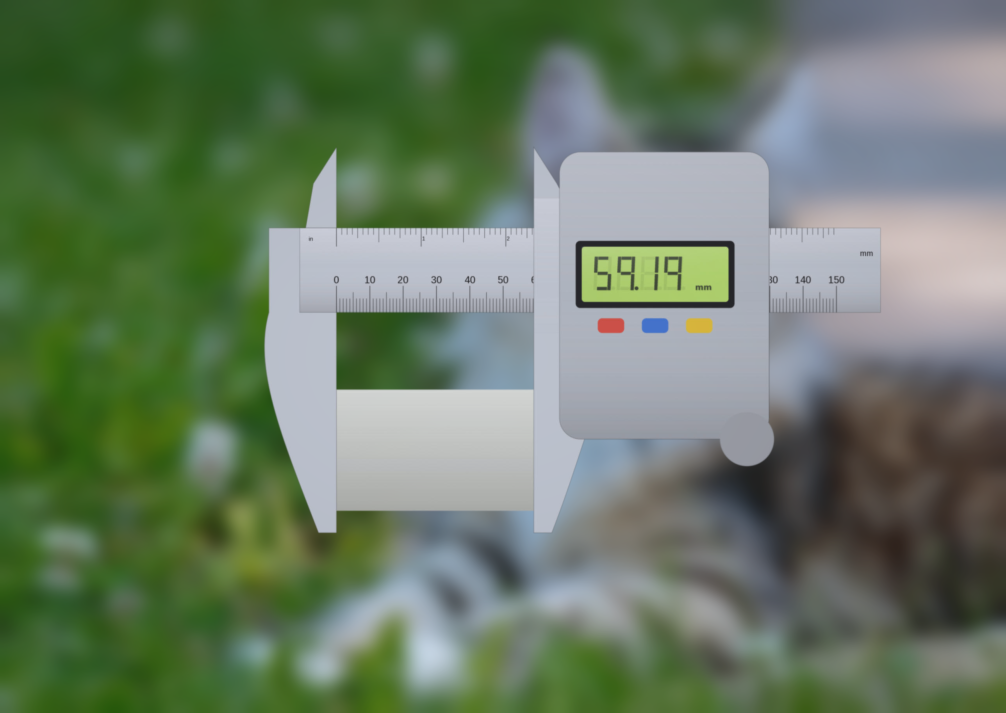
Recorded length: 59.19 mm
